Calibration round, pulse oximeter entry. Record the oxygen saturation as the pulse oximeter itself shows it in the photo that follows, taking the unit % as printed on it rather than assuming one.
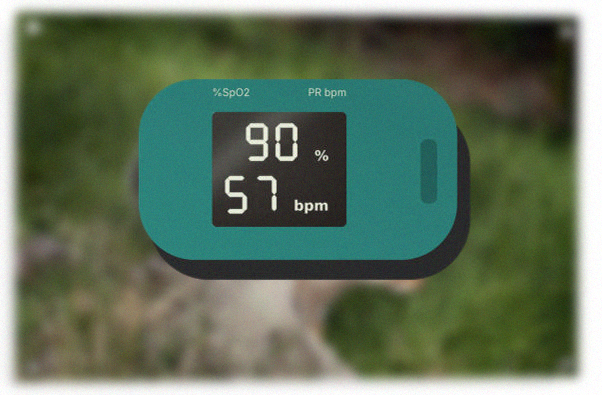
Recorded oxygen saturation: 90 %
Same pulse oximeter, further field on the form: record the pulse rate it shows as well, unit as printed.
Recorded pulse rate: 57 bpm
